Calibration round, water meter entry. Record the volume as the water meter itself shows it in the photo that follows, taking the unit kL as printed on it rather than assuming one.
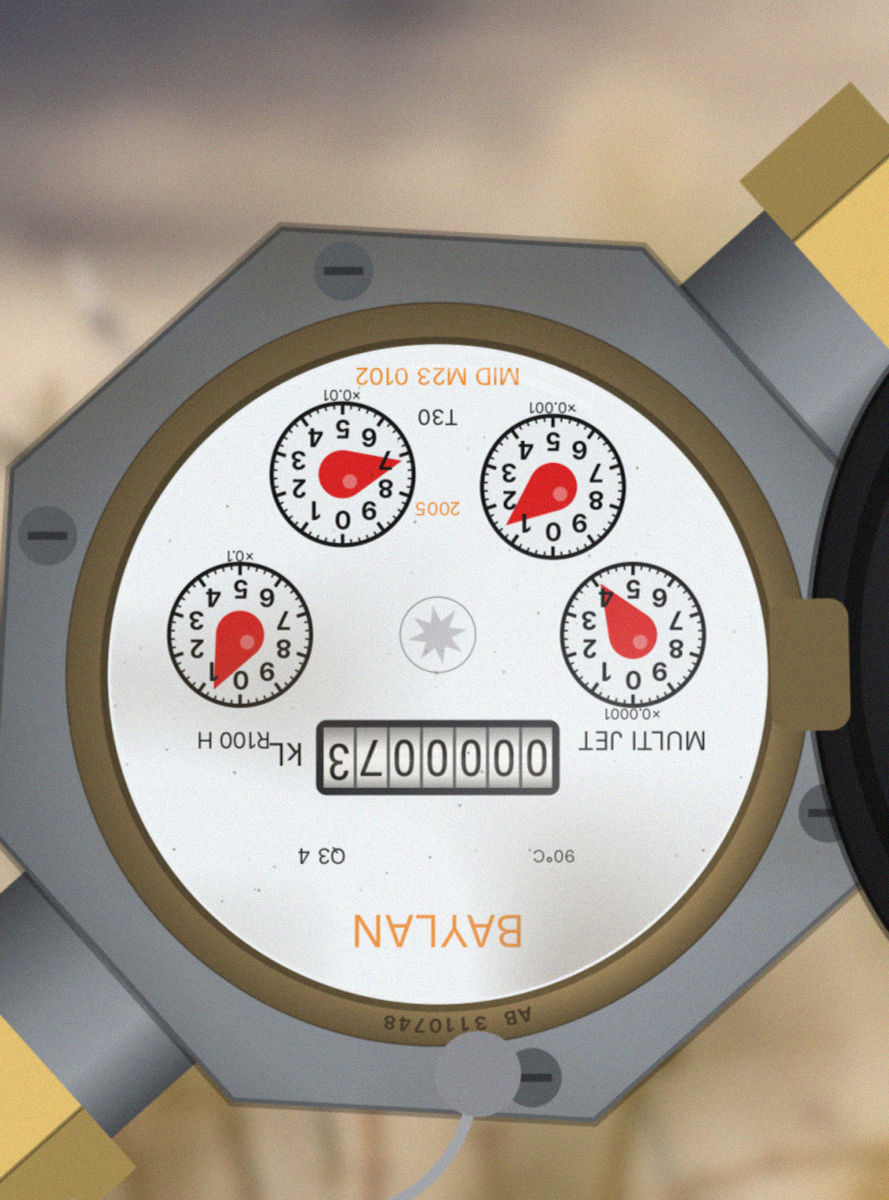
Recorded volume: 73.0714 kL
